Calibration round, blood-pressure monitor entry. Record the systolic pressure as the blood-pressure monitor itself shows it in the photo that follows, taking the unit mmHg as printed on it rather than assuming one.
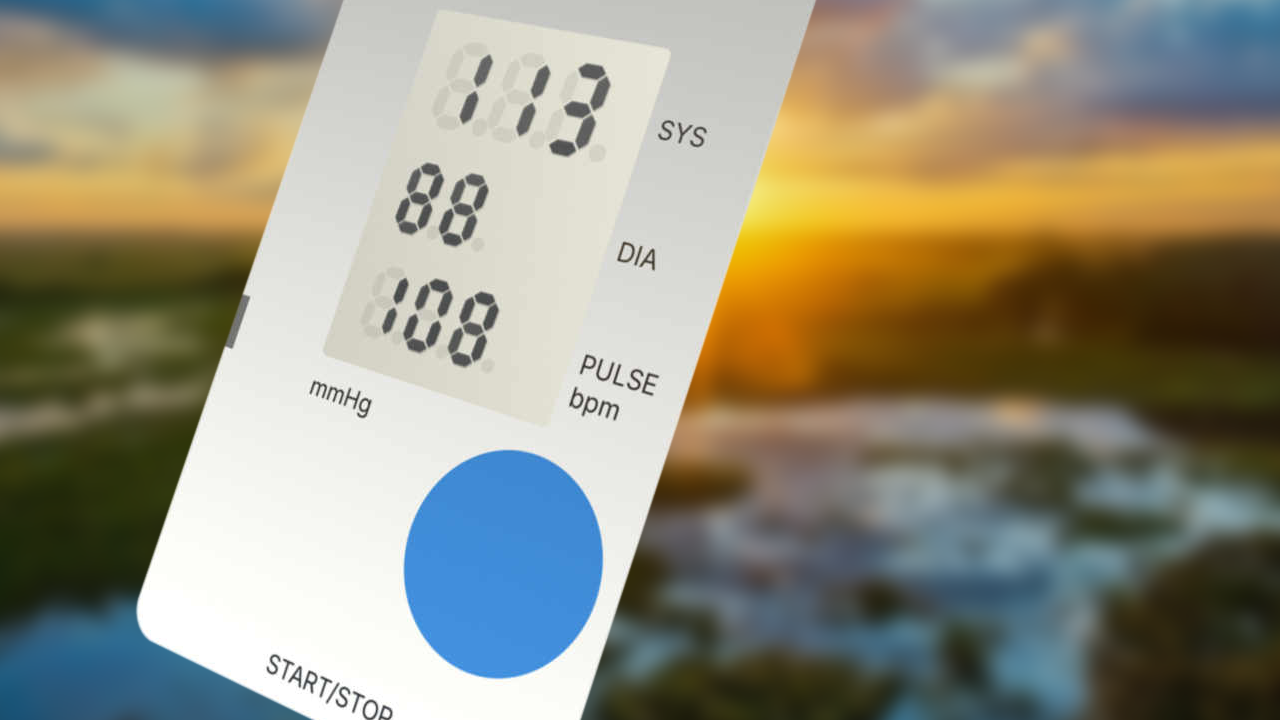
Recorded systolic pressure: 113 mmHg
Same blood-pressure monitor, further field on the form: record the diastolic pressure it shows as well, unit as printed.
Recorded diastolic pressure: 88 mmHg
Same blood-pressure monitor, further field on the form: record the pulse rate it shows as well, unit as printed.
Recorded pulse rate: 108 bpm
